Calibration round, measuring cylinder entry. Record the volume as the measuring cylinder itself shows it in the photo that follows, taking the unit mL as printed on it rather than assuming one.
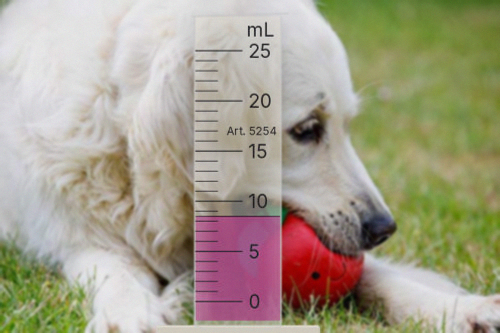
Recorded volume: 8.5 mL
